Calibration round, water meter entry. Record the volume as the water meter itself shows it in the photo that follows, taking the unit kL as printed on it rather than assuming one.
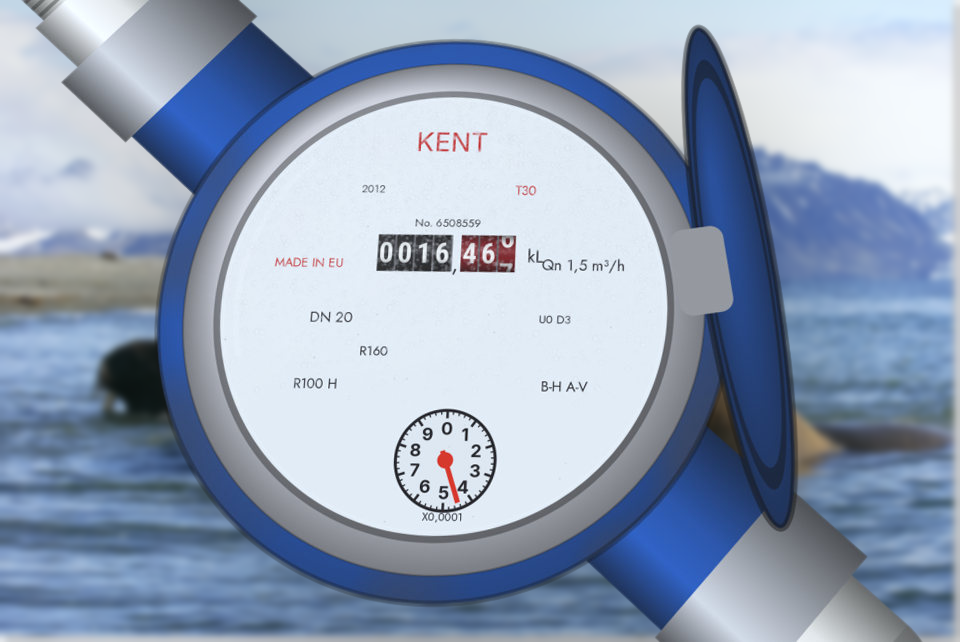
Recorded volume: 16.4664 kL
